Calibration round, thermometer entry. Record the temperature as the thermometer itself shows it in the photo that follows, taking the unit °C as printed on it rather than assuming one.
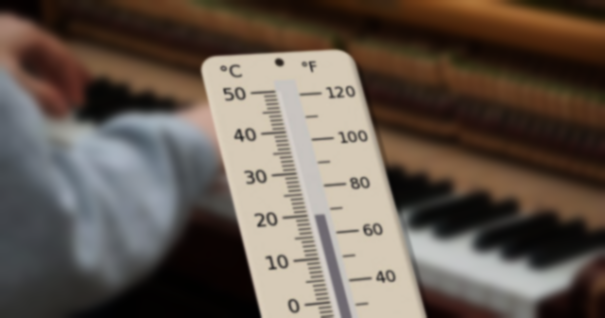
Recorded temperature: 20 °C
